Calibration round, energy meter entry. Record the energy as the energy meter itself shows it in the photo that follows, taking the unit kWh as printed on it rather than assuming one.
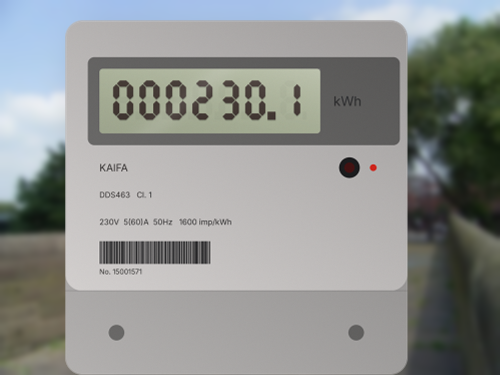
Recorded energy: 230.1 kWh
